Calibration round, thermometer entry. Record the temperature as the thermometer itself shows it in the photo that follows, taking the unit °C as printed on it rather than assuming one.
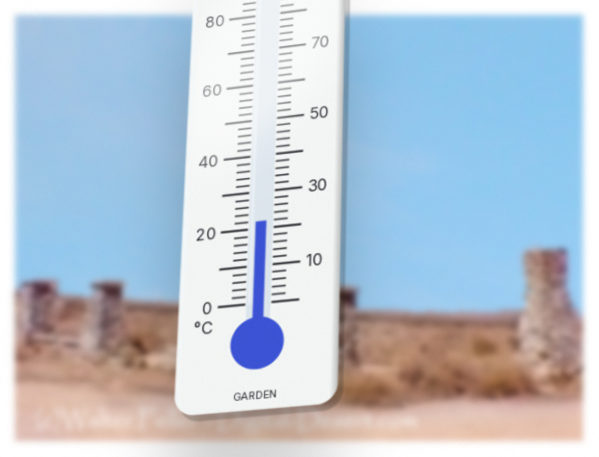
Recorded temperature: 22 °C
